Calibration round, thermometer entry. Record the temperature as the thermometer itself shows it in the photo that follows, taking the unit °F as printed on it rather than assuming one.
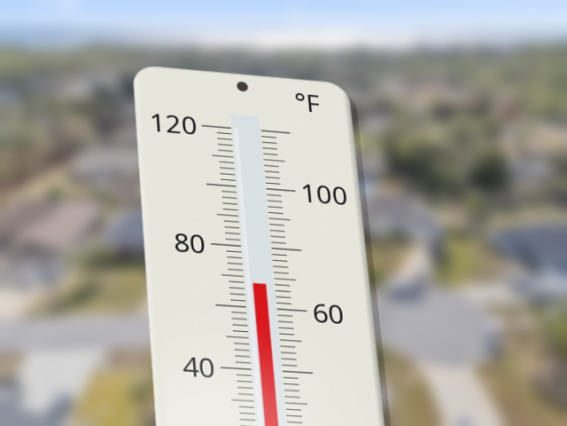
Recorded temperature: 68 °F
